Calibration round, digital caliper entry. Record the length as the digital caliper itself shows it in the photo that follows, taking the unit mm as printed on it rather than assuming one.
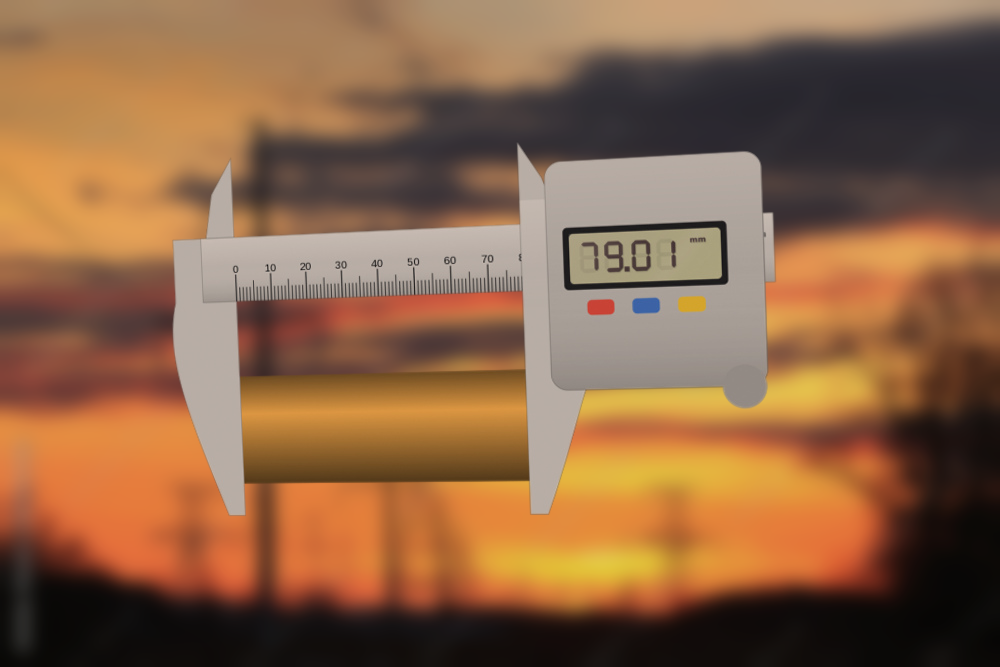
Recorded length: 79.01 mm
